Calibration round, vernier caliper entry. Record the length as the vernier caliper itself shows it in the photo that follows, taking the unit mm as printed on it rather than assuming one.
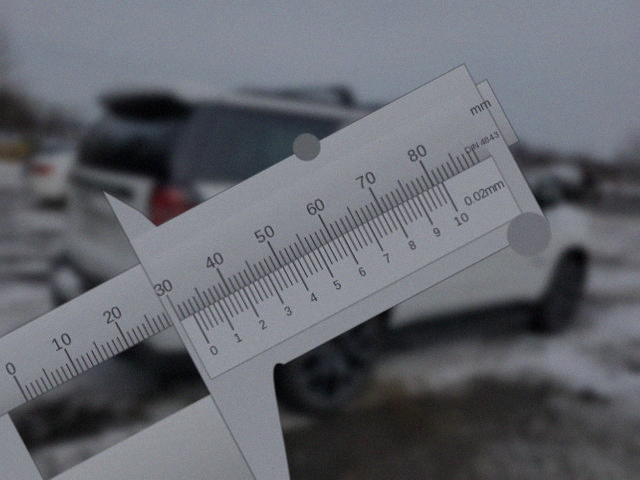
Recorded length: 32.6 mm
